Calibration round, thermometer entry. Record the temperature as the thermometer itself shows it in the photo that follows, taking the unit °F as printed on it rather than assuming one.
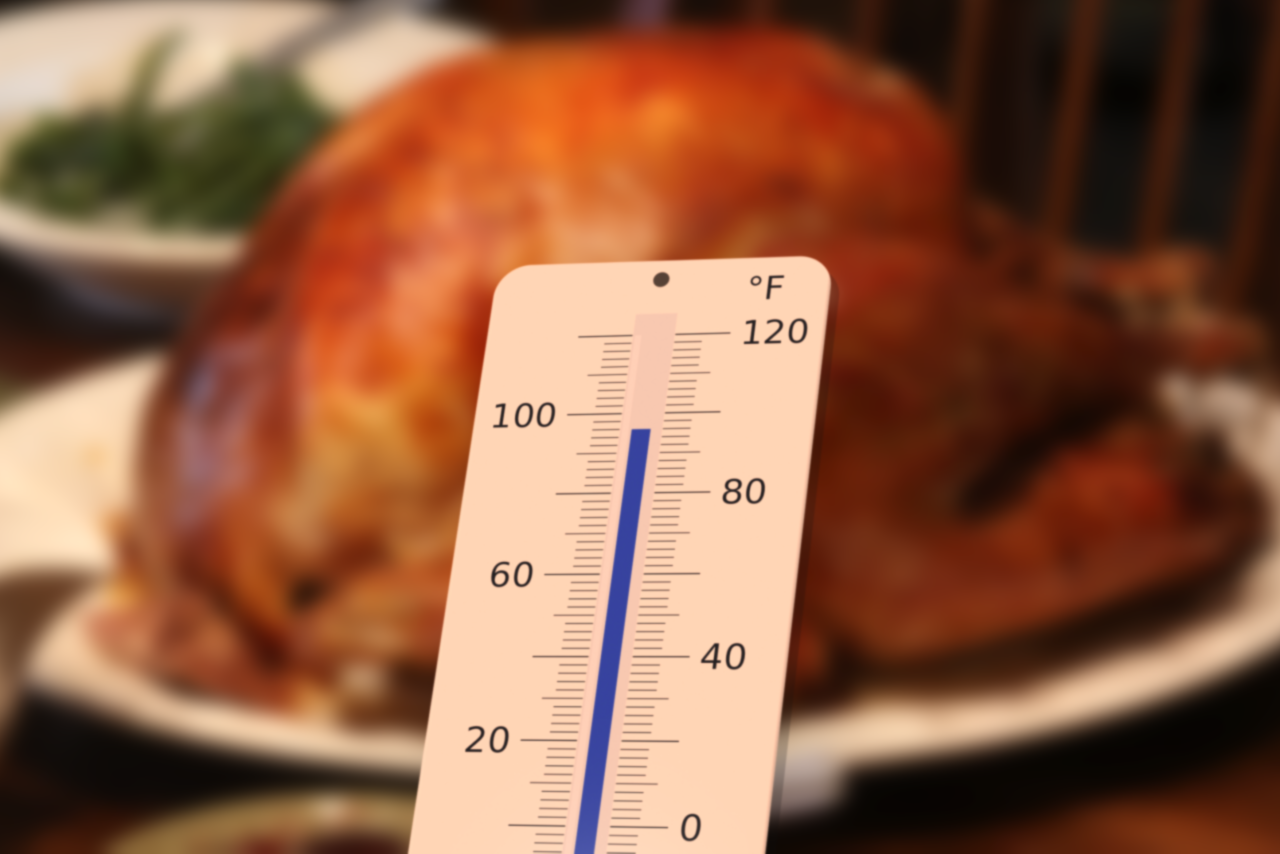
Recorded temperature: 96 °F
